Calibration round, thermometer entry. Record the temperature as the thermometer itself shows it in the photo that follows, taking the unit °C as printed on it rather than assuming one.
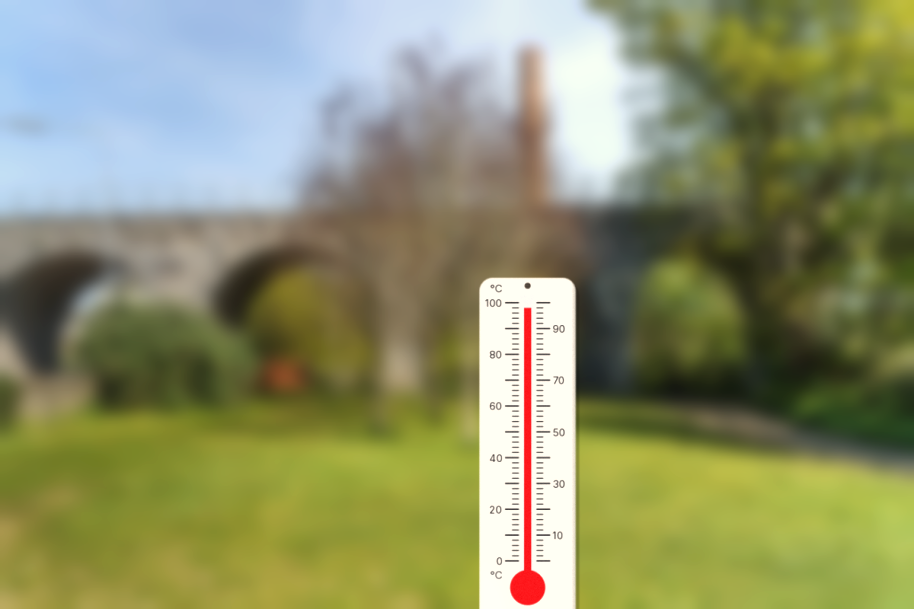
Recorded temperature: 98 °C
